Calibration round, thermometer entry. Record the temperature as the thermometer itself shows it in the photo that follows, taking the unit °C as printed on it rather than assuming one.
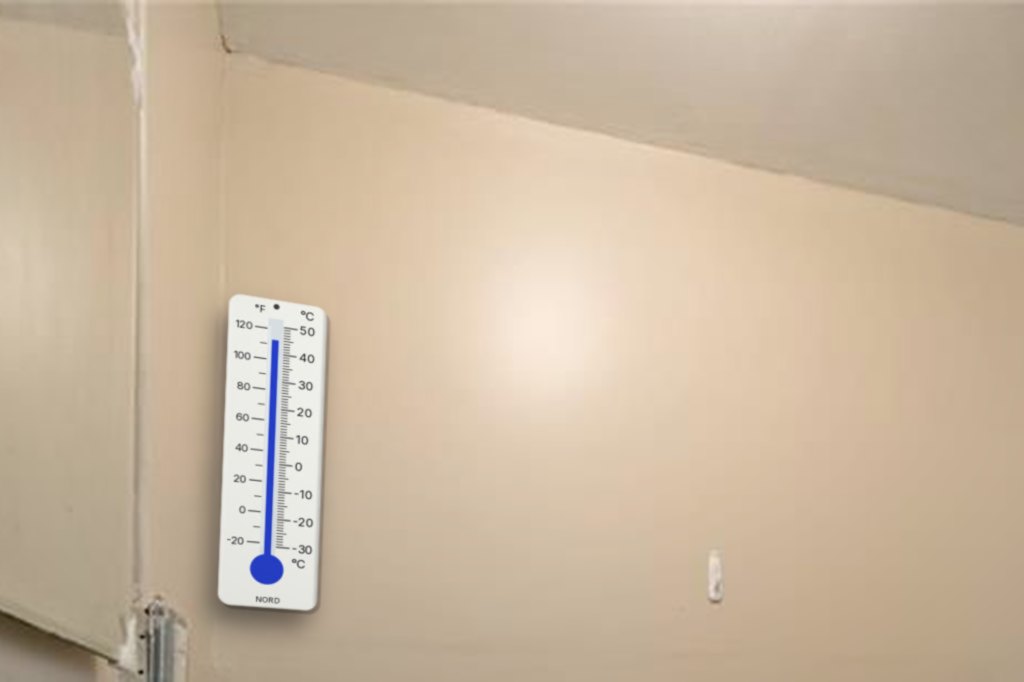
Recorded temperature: 45 °C
